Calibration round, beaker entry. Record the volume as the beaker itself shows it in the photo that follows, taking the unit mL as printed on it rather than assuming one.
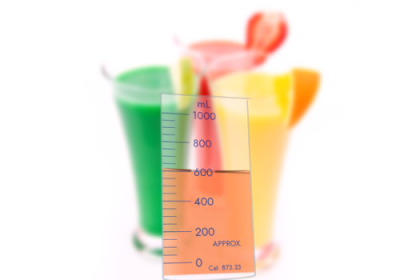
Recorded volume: 600 mL
